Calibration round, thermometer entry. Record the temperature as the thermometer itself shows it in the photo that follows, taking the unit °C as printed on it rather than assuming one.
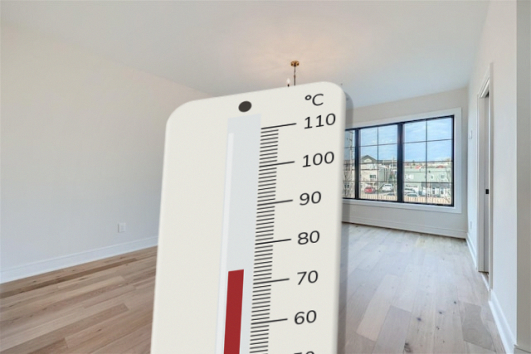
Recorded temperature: 74 °C
